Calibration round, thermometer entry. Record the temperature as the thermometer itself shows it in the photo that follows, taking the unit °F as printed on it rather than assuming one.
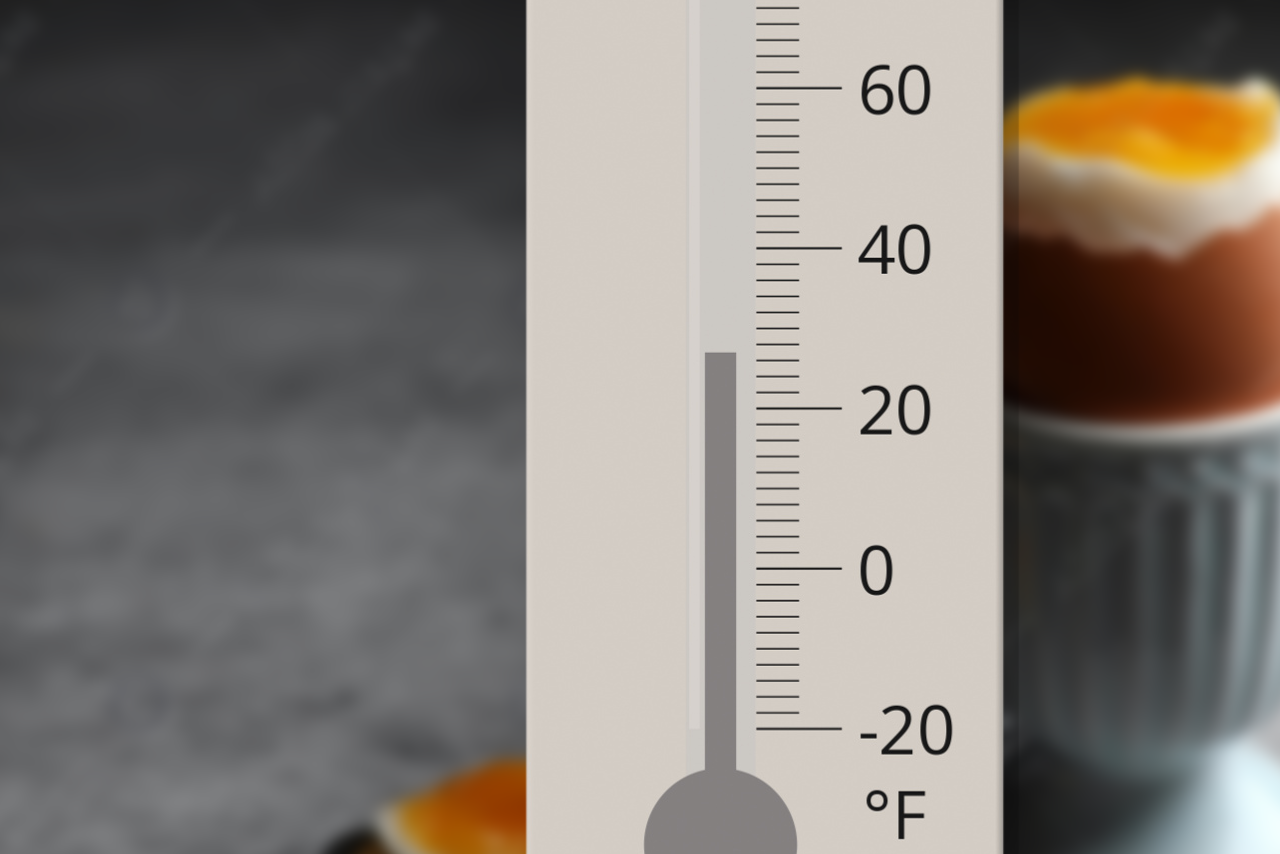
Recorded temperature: 27 °F
